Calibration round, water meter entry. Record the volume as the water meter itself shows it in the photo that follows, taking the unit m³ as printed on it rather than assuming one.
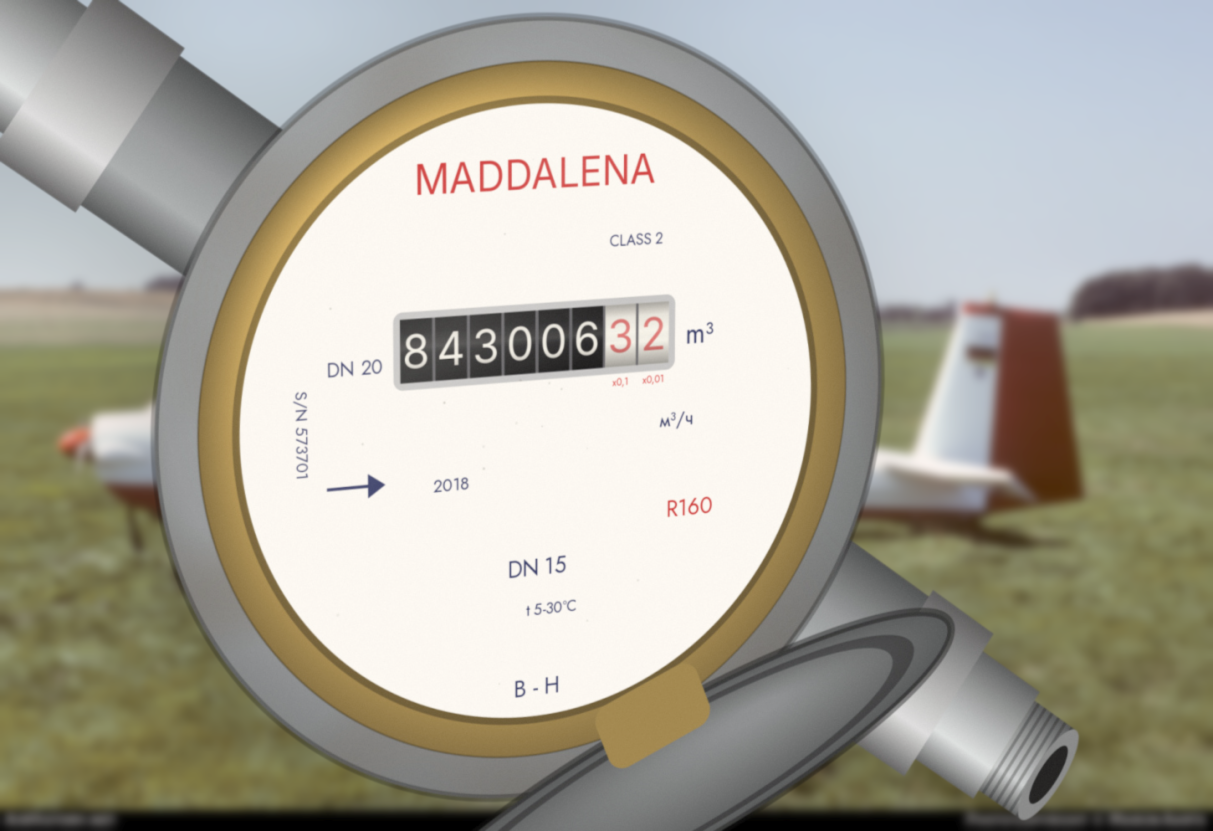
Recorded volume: 843006.32 m³
